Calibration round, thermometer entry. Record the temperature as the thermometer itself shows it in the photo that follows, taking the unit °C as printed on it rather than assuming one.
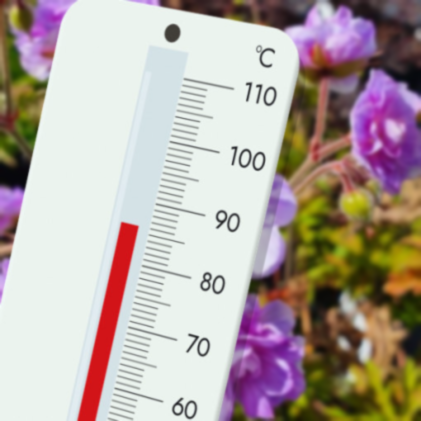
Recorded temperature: 86 °C
